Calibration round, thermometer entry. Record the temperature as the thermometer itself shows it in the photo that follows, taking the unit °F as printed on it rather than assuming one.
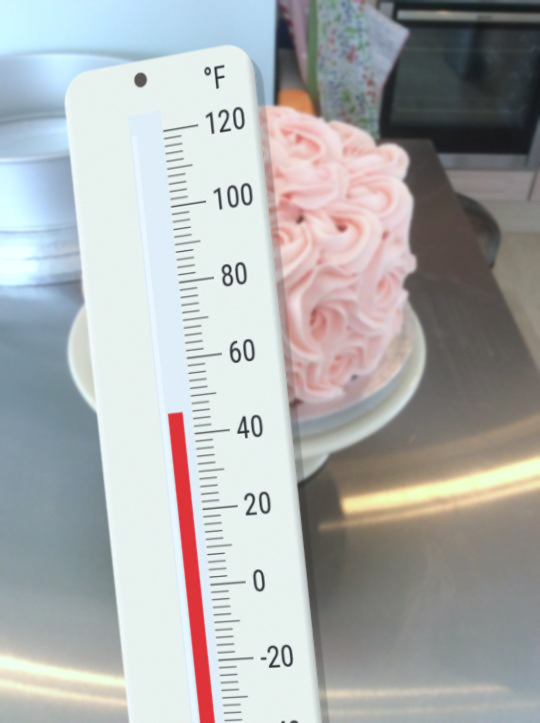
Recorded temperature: 46 °F
